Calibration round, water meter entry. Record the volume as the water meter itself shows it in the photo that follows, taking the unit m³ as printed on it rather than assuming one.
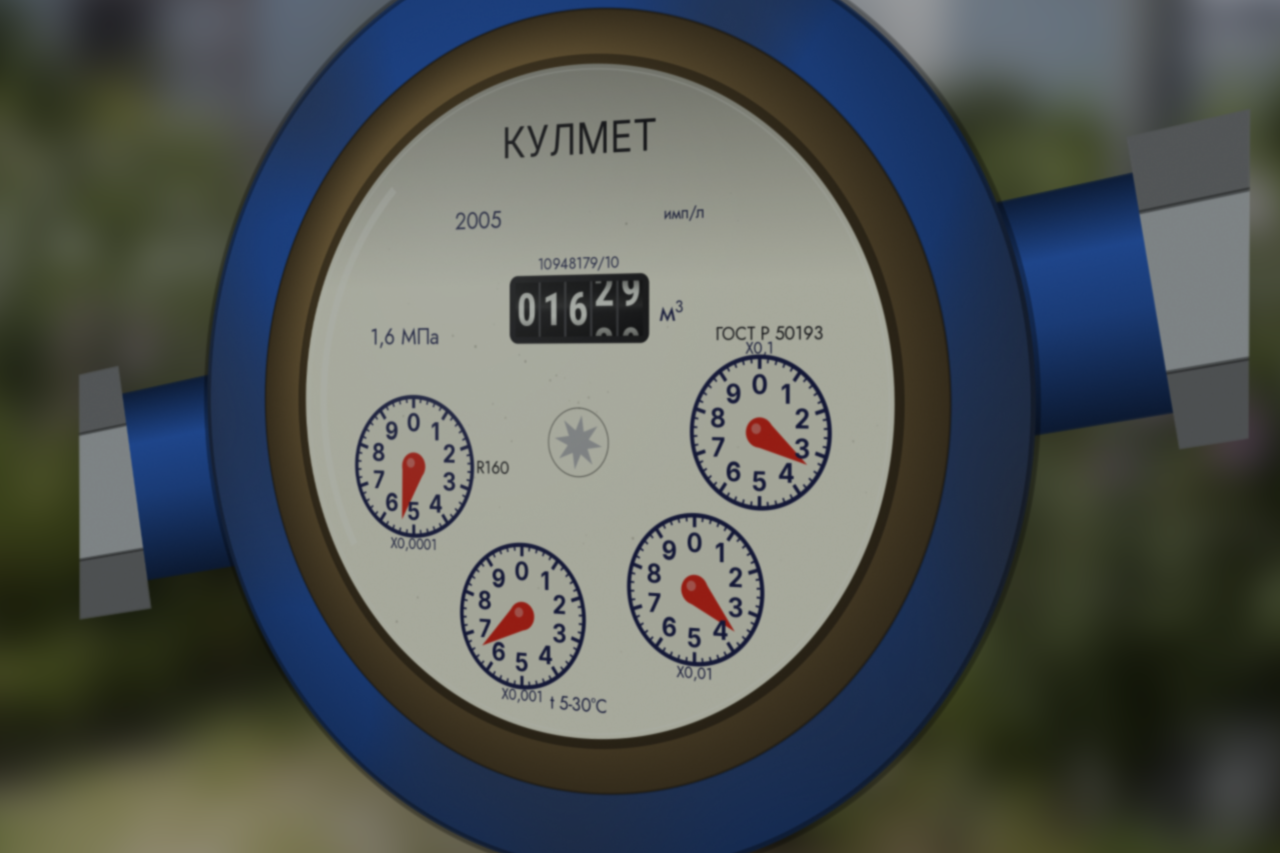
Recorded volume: 1629.3365 m³
